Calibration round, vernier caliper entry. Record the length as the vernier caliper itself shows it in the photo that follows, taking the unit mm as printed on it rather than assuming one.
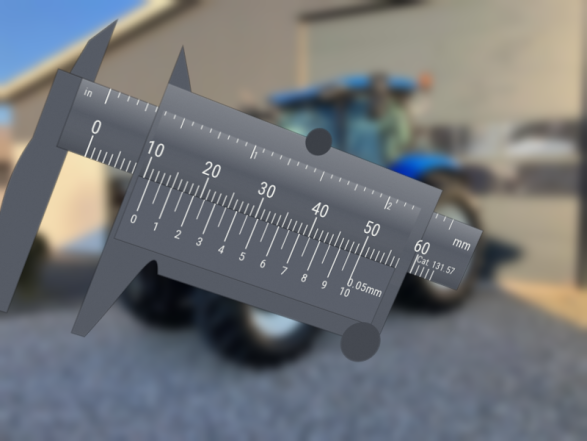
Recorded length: 11.0 mm
